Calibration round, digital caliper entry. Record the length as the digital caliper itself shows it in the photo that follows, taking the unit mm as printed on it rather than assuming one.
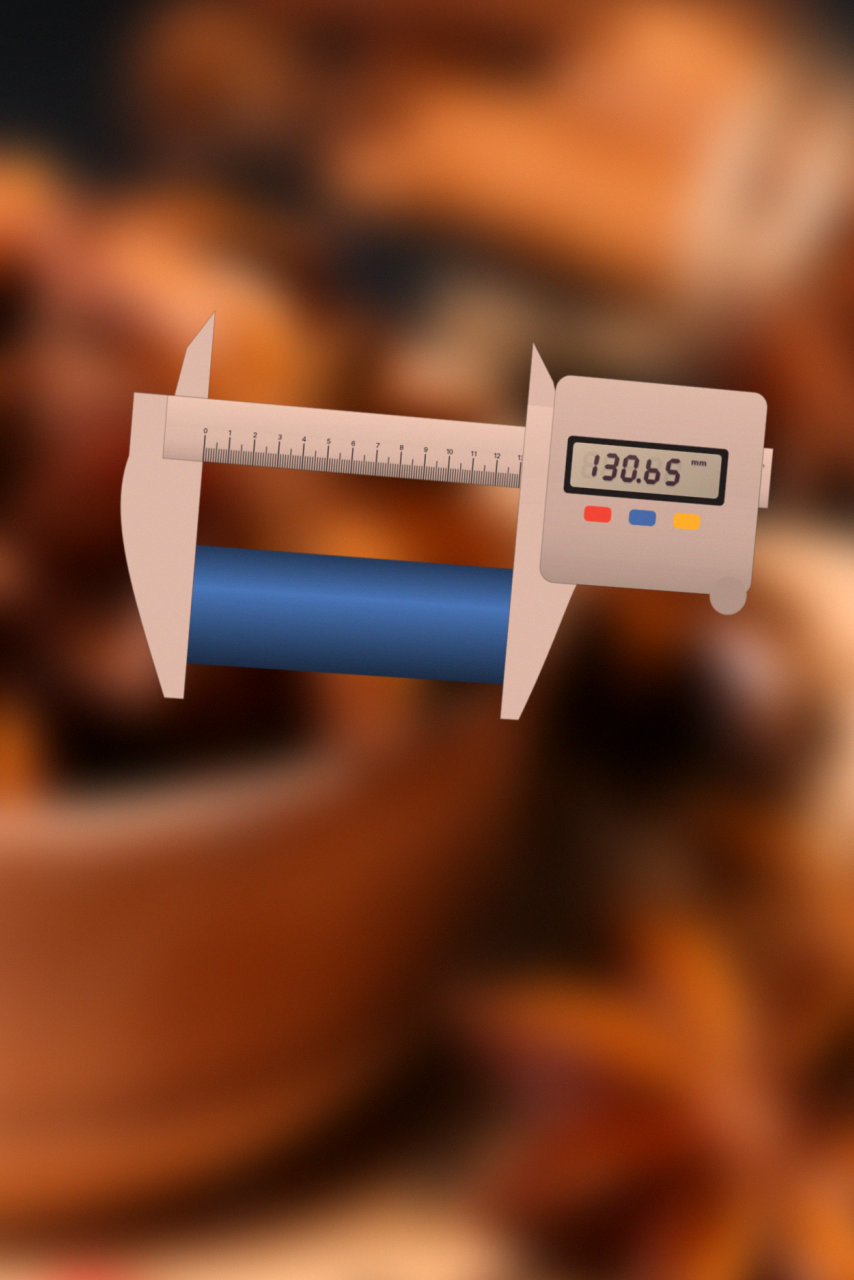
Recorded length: 130.65 mm
